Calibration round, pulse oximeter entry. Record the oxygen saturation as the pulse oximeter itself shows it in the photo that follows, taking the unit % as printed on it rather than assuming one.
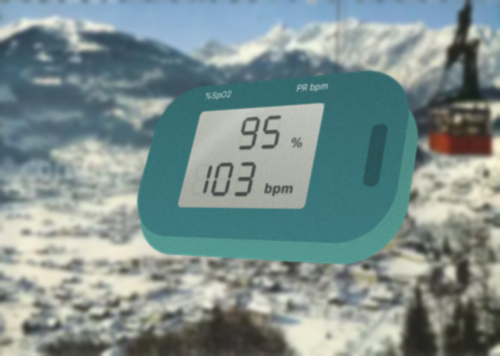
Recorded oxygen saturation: 95 %
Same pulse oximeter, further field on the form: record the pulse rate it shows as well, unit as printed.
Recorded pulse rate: 103 bpm
